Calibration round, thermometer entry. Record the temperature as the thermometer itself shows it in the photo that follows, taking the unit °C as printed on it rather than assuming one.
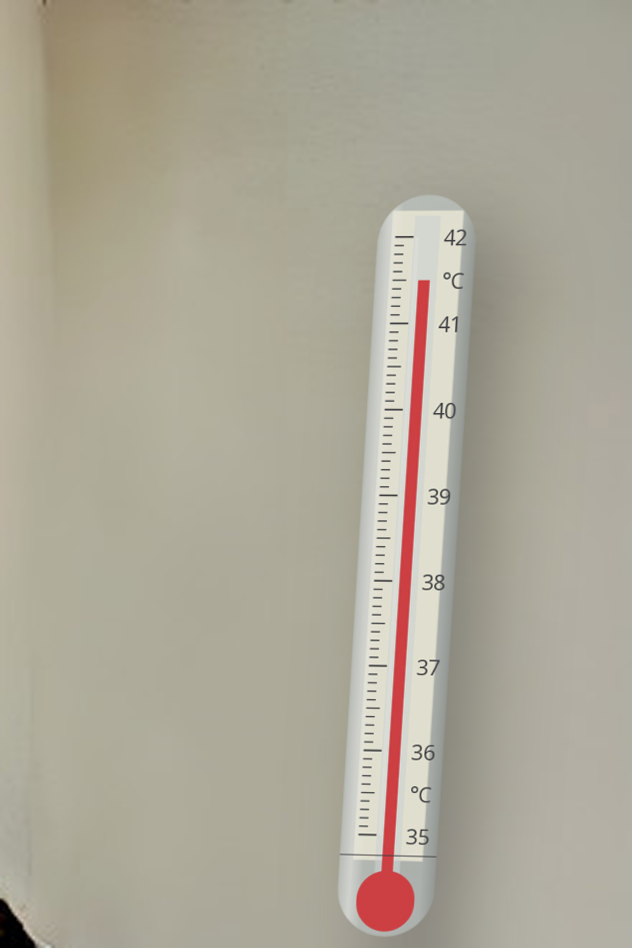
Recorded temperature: 41.5 °C
